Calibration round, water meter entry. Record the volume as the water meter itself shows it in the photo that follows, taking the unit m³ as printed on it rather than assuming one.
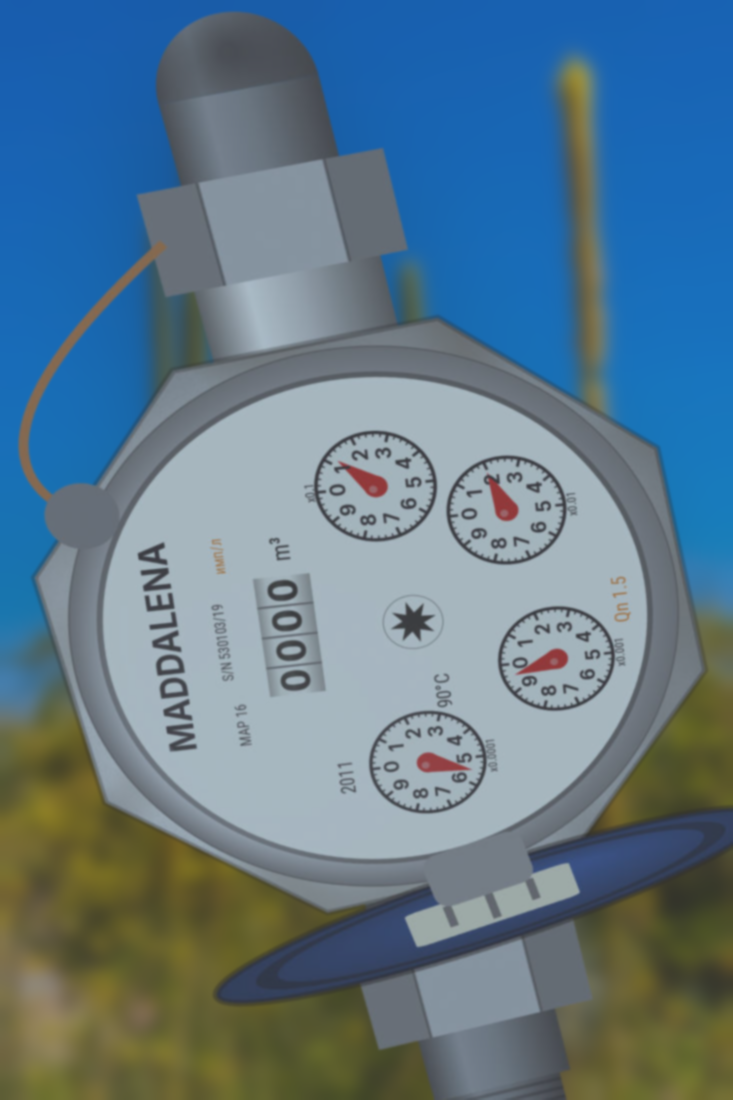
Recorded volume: 0.1195 m³
